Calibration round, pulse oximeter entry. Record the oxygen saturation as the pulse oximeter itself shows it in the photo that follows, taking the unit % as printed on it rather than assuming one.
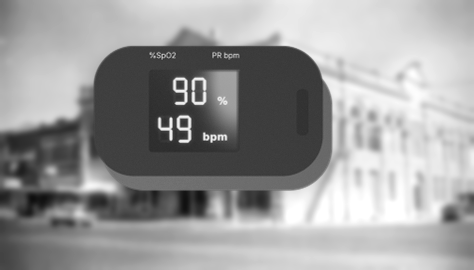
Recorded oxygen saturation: 90 %
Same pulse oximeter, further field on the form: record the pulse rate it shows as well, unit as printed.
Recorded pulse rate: 49 bpm
